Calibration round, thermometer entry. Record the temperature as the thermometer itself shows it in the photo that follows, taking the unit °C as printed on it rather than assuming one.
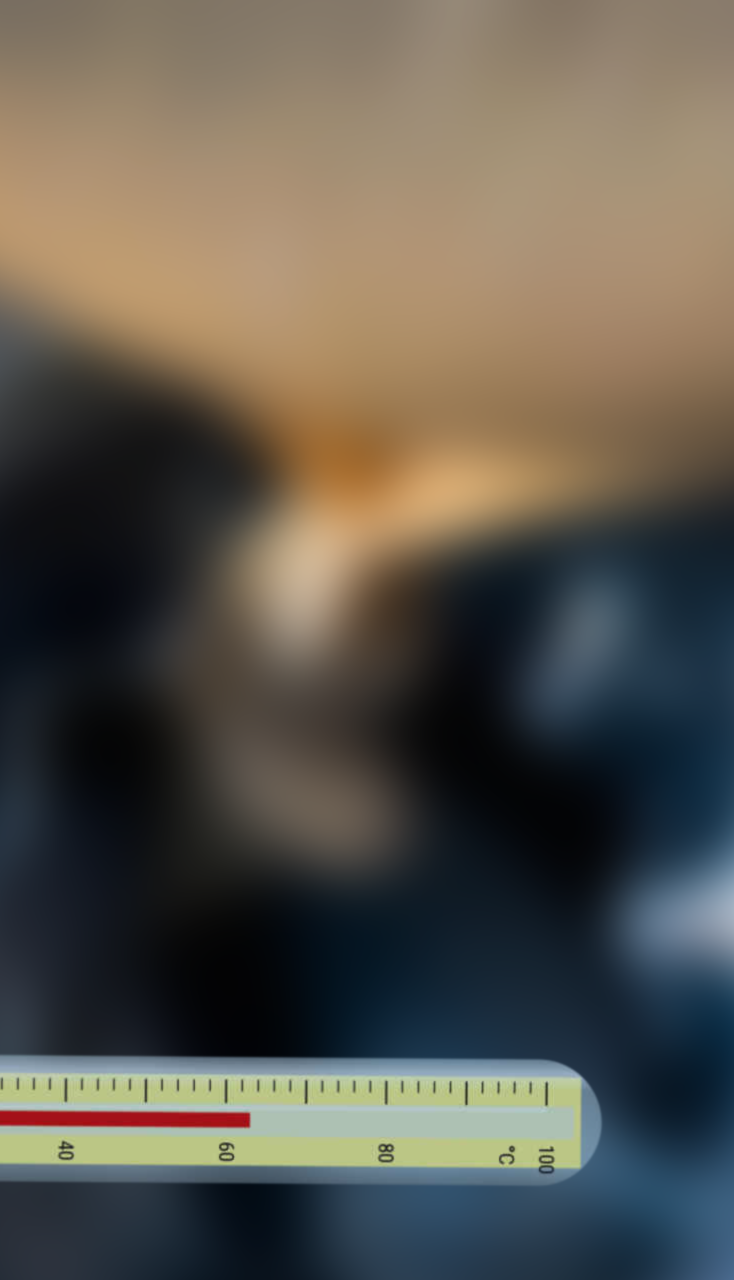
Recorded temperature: 63 °C
